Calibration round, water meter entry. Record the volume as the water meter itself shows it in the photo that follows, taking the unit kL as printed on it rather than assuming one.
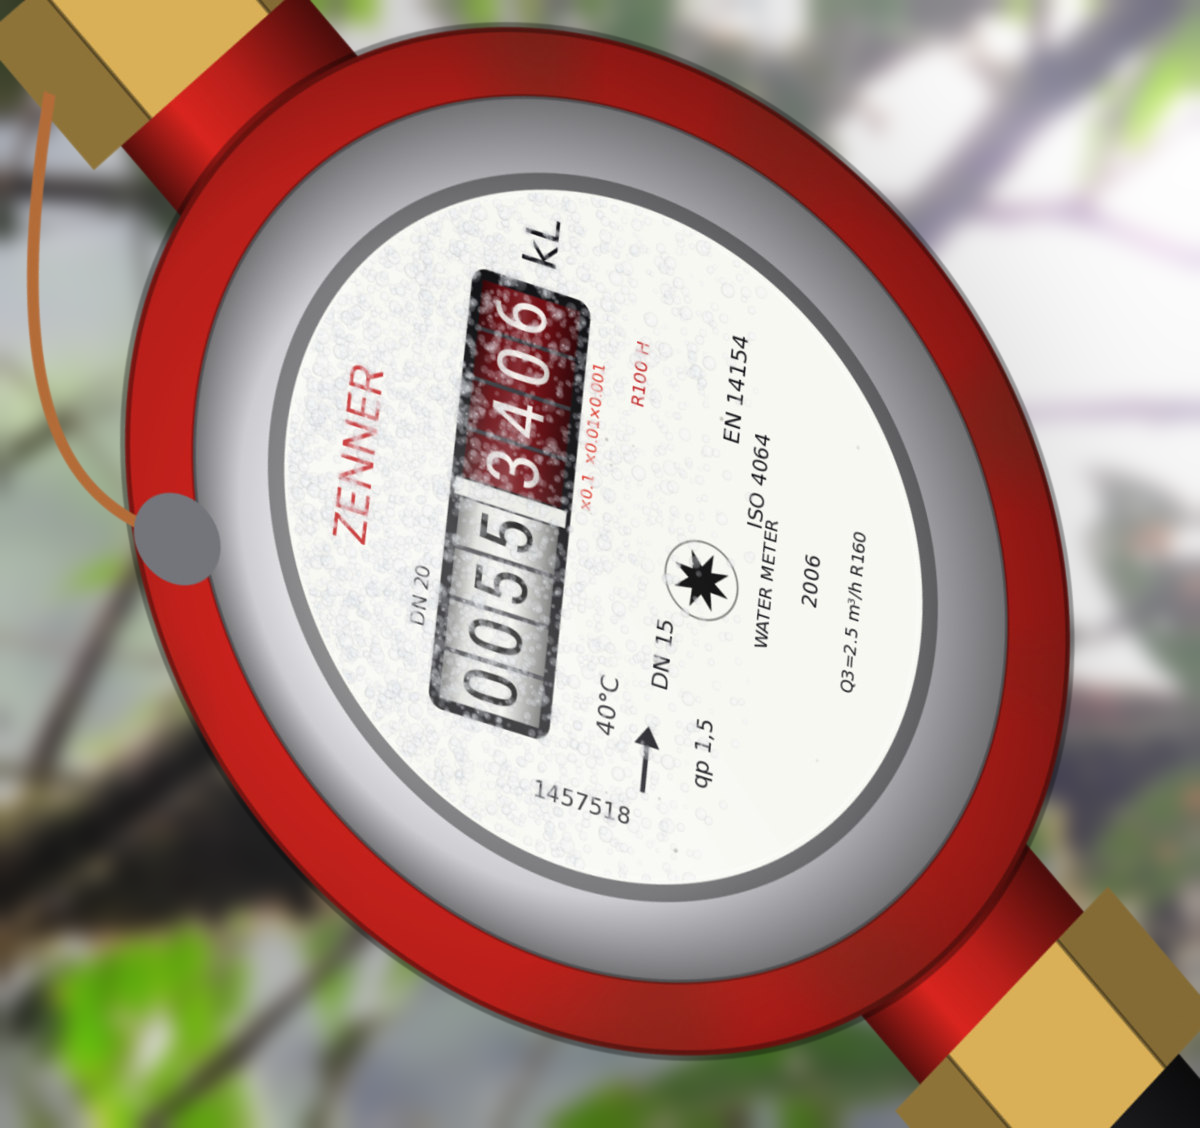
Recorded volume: 55.3406 kL
